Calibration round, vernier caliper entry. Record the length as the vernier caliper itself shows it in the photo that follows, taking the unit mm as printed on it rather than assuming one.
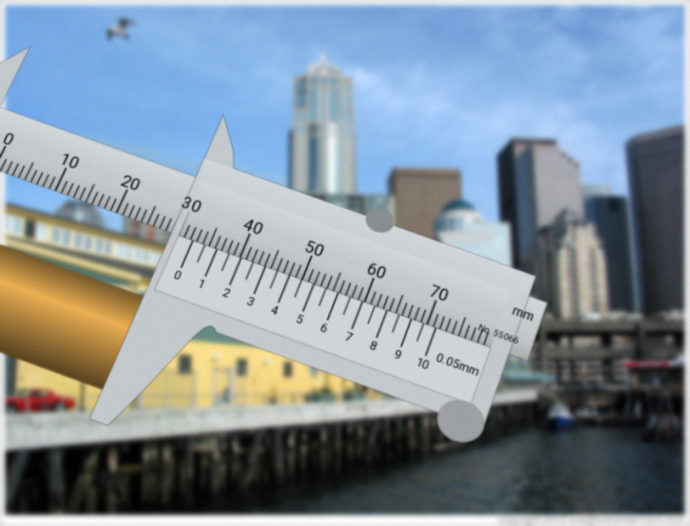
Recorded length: 32.4 mm
